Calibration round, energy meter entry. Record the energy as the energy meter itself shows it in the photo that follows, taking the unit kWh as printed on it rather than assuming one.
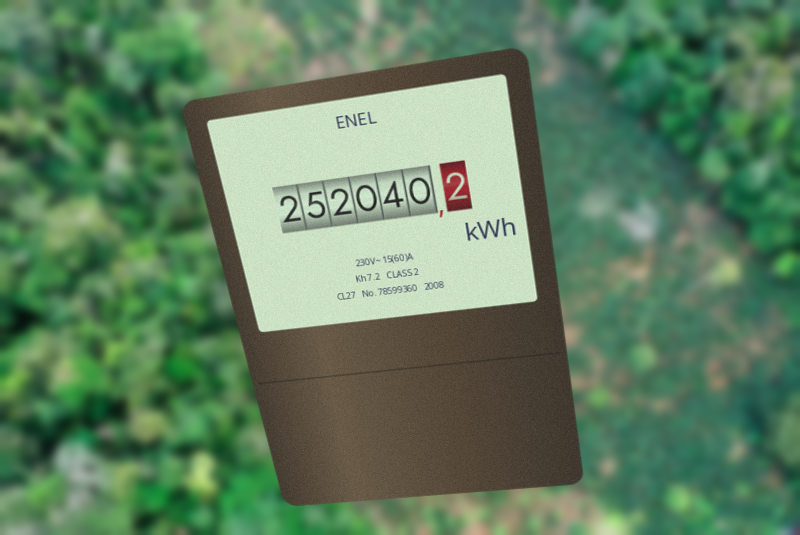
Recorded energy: 252040.2 kWh
